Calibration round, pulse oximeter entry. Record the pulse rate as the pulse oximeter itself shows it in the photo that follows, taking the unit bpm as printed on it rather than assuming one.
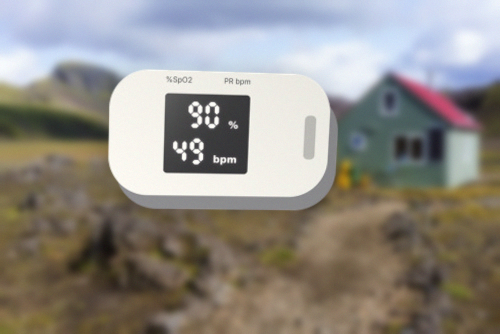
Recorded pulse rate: 49 bpm
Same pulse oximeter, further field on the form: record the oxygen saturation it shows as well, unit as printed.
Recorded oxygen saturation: 90 %
